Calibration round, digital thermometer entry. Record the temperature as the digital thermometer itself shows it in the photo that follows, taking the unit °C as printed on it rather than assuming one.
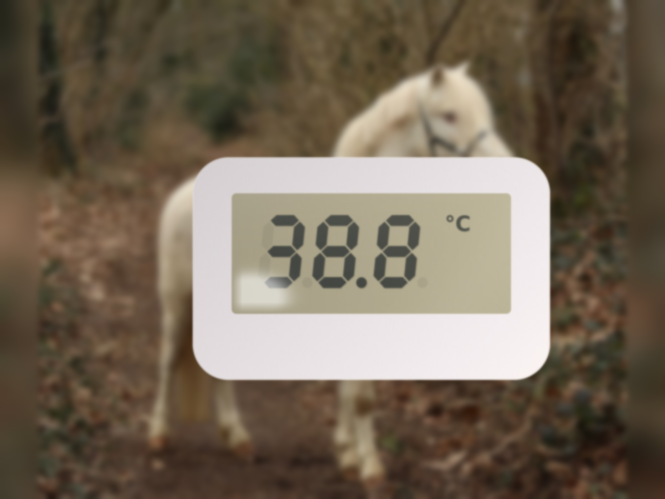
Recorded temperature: 38.8 °C
